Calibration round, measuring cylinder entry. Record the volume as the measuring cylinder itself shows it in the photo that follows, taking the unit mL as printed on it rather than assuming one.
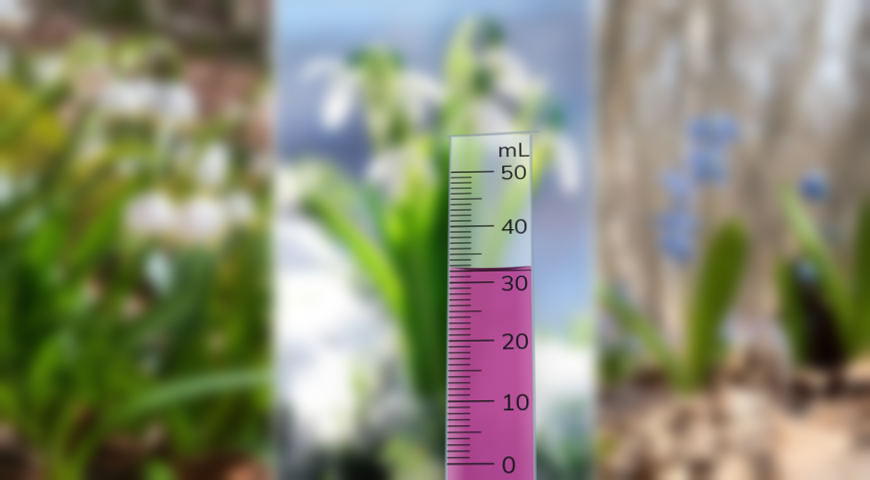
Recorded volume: 32 mL
